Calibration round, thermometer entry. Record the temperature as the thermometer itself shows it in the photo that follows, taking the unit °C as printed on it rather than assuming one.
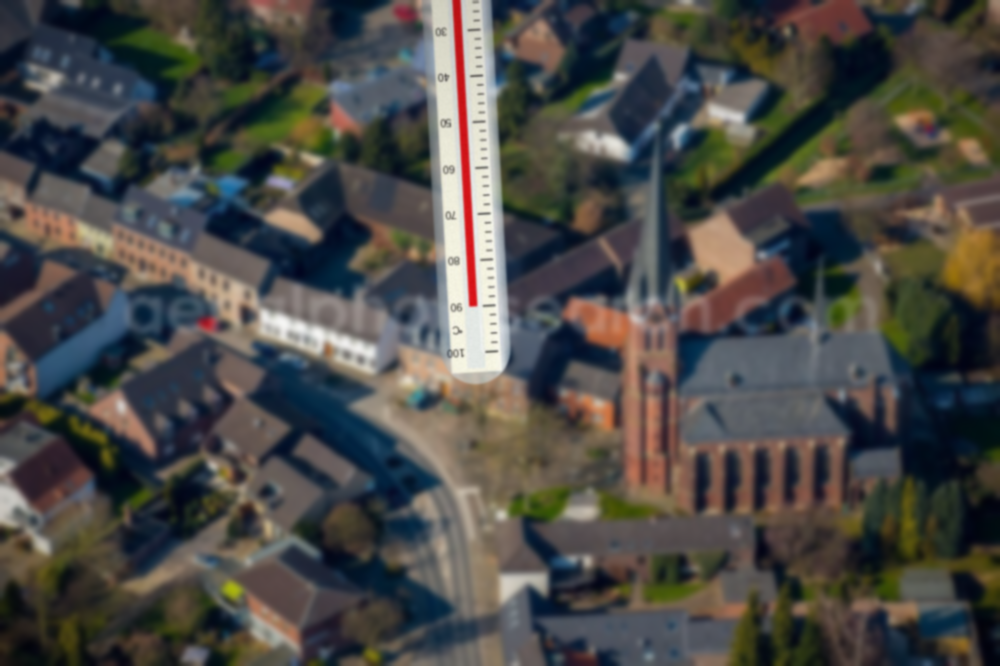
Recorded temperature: 90 °C
